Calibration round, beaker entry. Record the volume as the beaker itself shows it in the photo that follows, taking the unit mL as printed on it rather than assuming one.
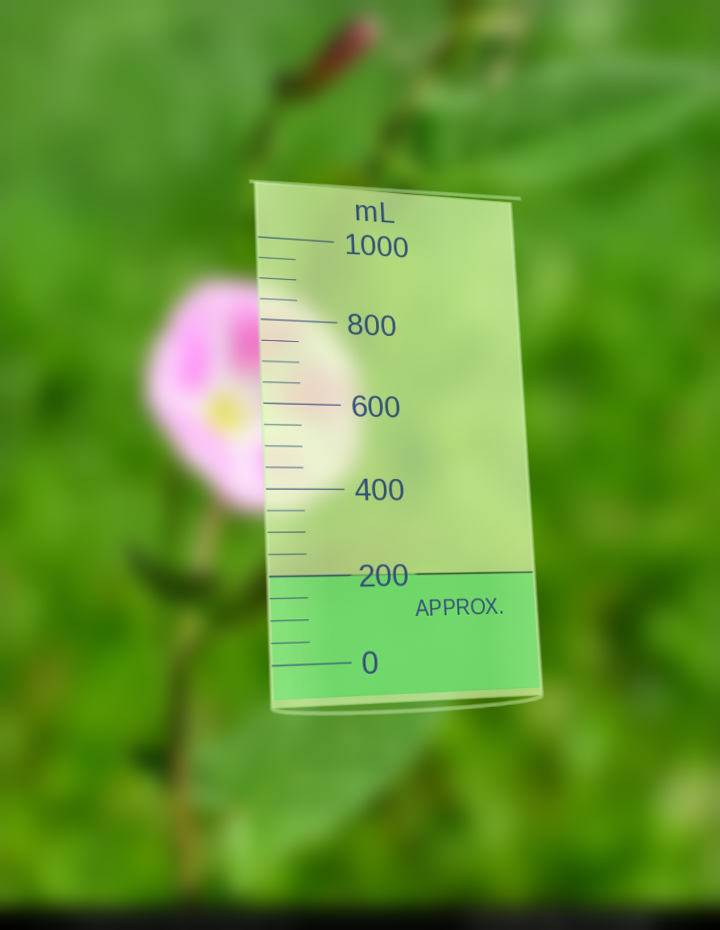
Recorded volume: 200 mL
